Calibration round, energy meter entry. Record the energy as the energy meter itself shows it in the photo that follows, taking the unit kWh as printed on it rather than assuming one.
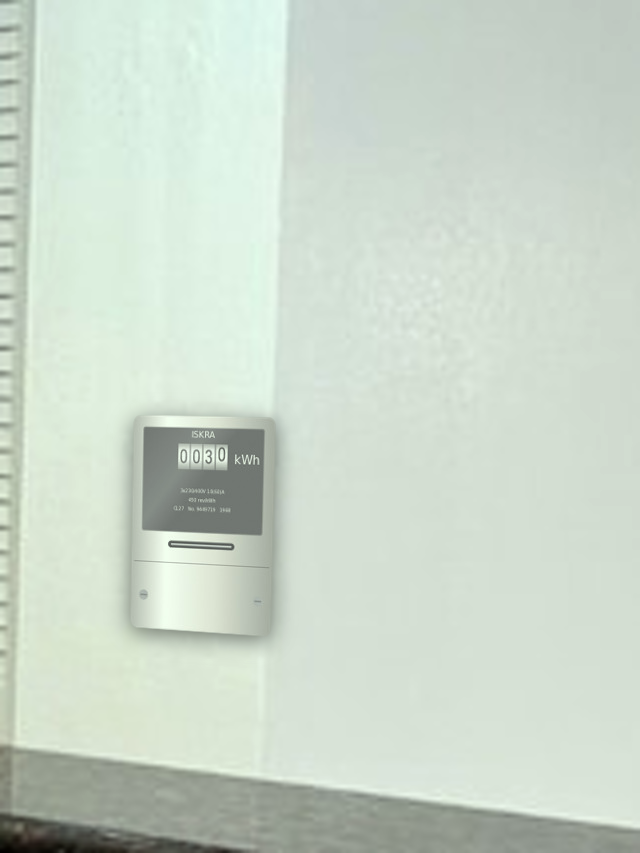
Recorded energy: 30 kWh
